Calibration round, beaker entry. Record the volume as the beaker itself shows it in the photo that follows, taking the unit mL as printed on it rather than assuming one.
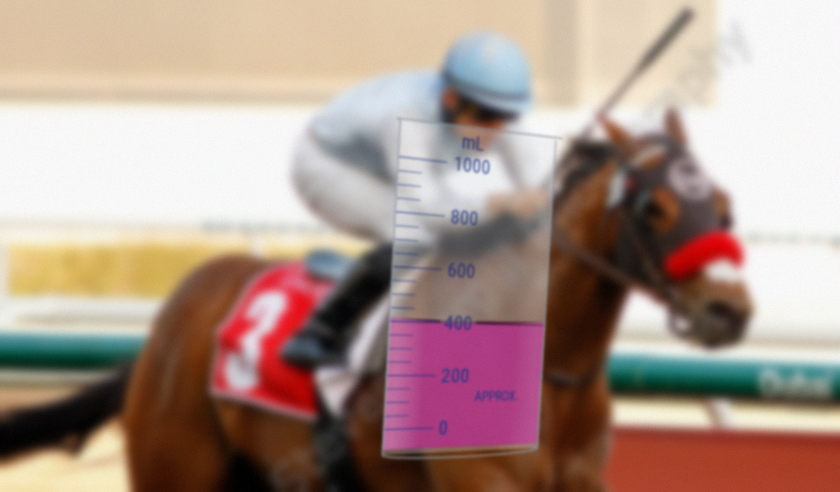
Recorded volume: 400 mL
